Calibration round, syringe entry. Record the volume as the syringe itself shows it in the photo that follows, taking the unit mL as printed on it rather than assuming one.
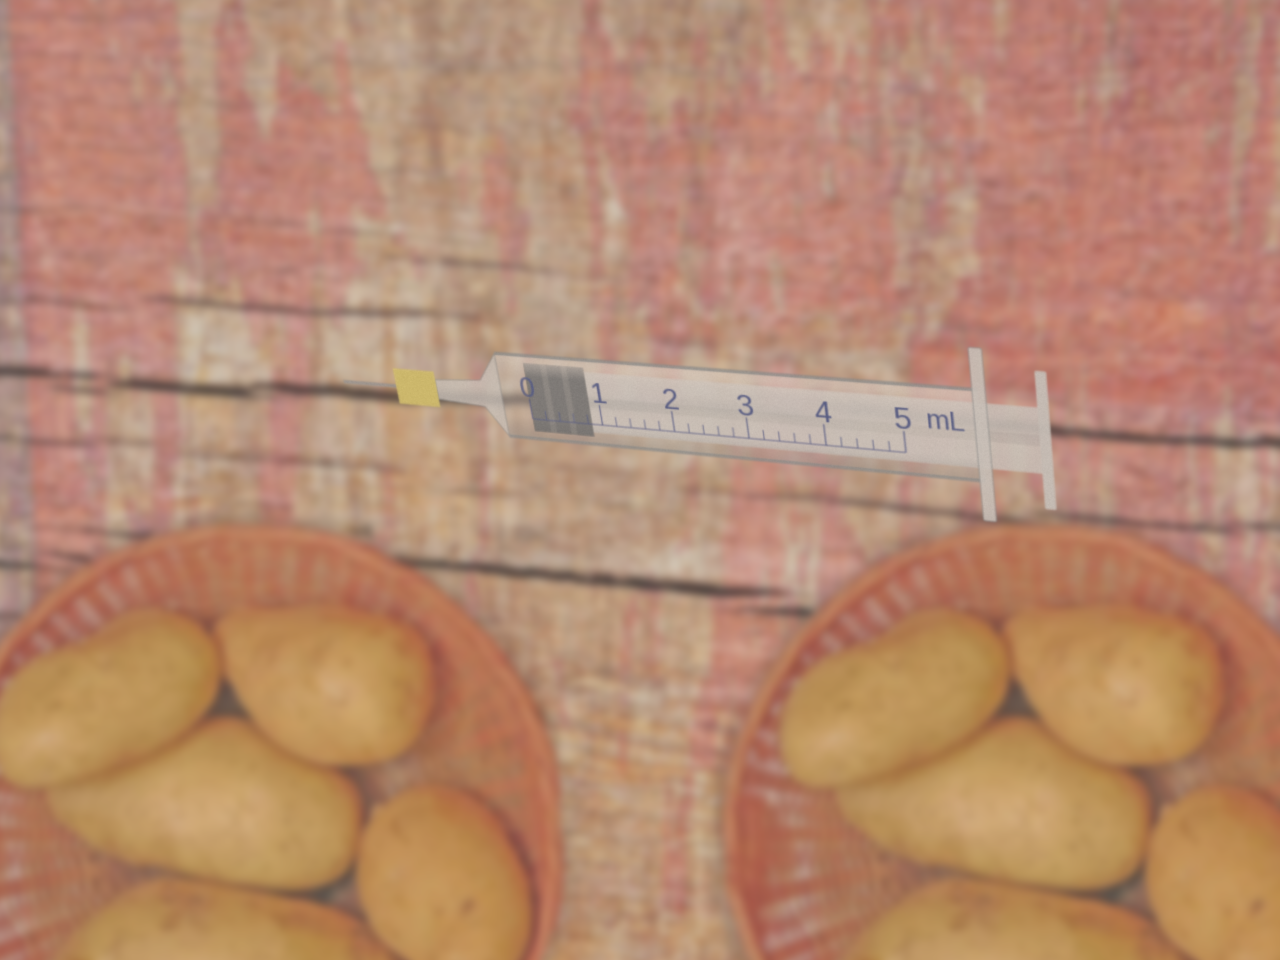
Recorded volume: 0 mL
